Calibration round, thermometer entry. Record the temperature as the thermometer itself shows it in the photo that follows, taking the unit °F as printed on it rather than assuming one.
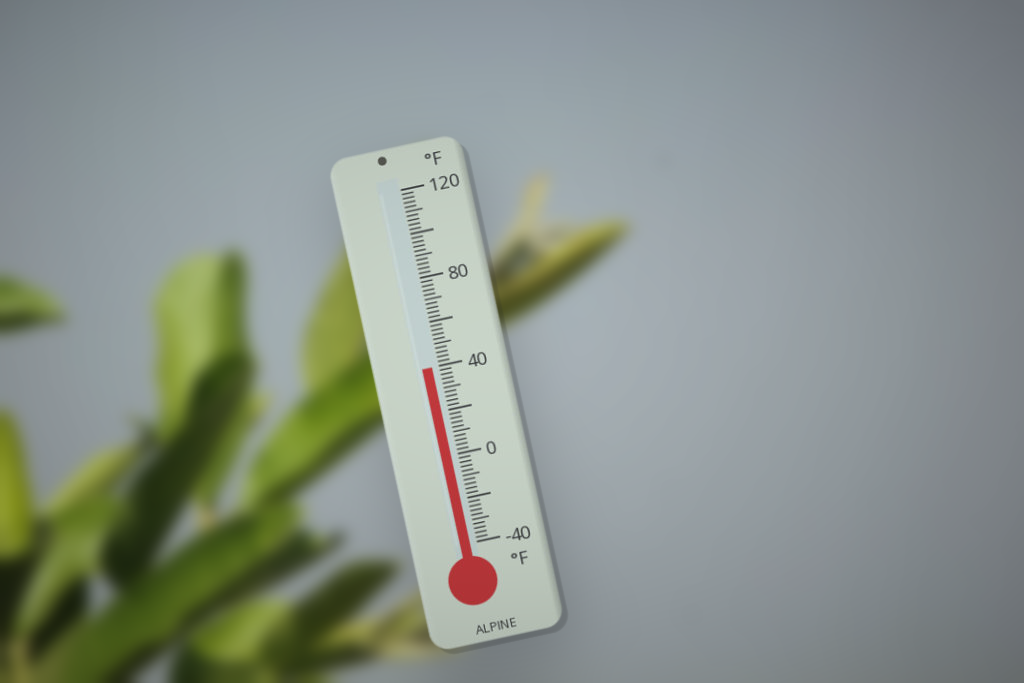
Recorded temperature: 40 °F
